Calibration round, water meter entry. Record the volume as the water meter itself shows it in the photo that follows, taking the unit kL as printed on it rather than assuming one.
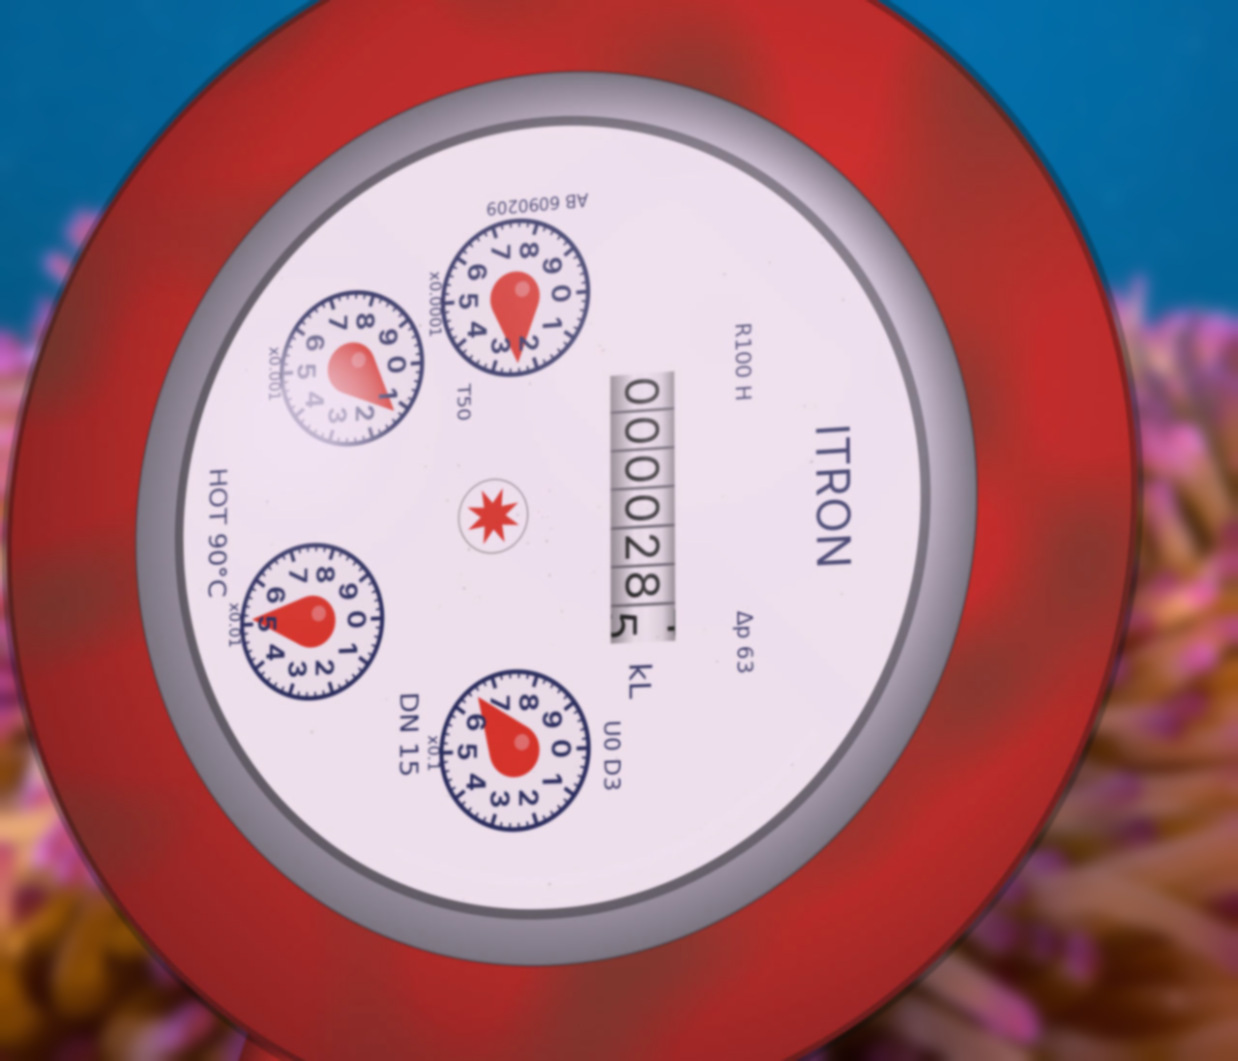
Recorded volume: 284.6512 kL
